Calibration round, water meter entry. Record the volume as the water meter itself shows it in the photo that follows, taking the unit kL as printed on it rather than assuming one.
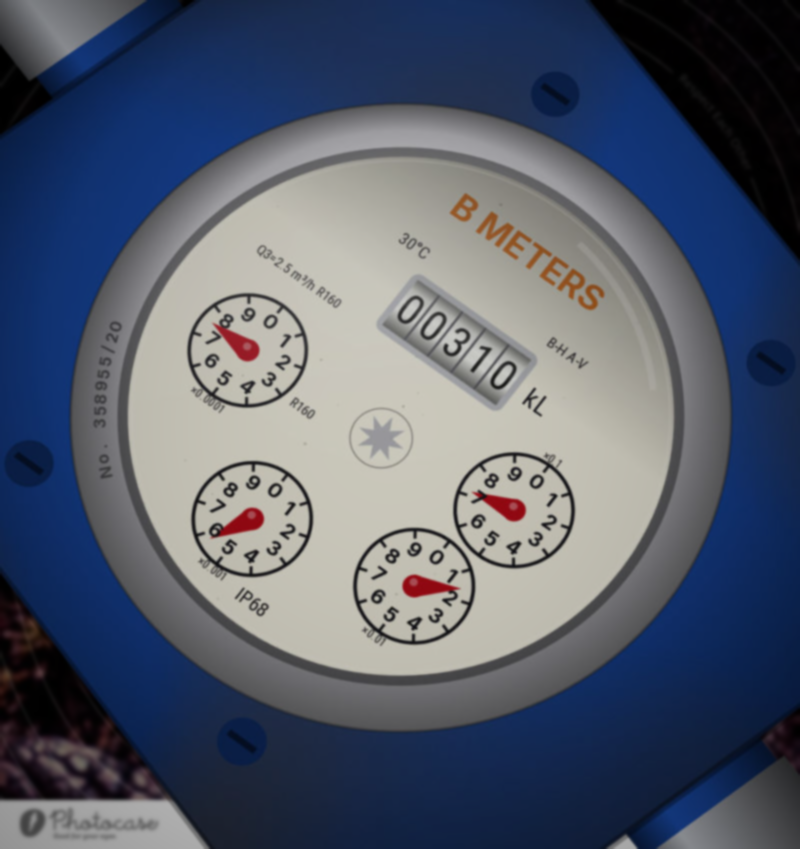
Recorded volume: 310.7157 kL
